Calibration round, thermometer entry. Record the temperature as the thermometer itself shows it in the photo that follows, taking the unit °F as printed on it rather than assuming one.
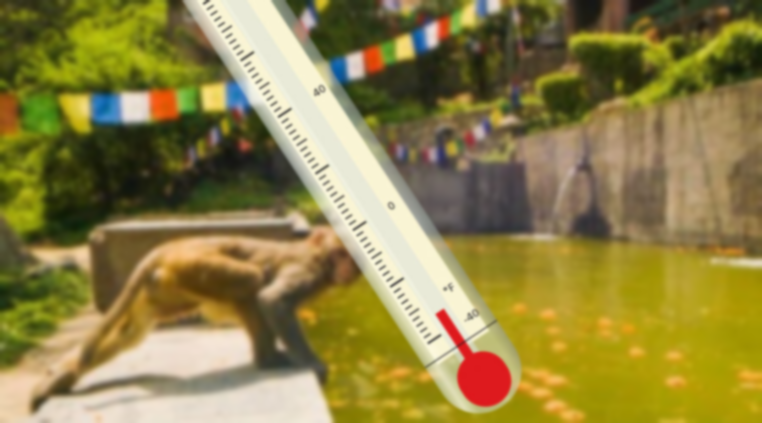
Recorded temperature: -34 °F
